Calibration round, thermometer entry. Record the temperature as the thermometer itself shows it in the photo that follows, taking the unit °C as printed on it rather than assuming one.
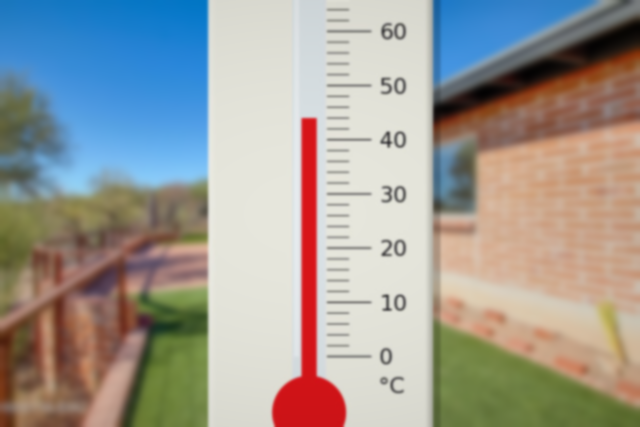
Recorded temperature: 44 °C
